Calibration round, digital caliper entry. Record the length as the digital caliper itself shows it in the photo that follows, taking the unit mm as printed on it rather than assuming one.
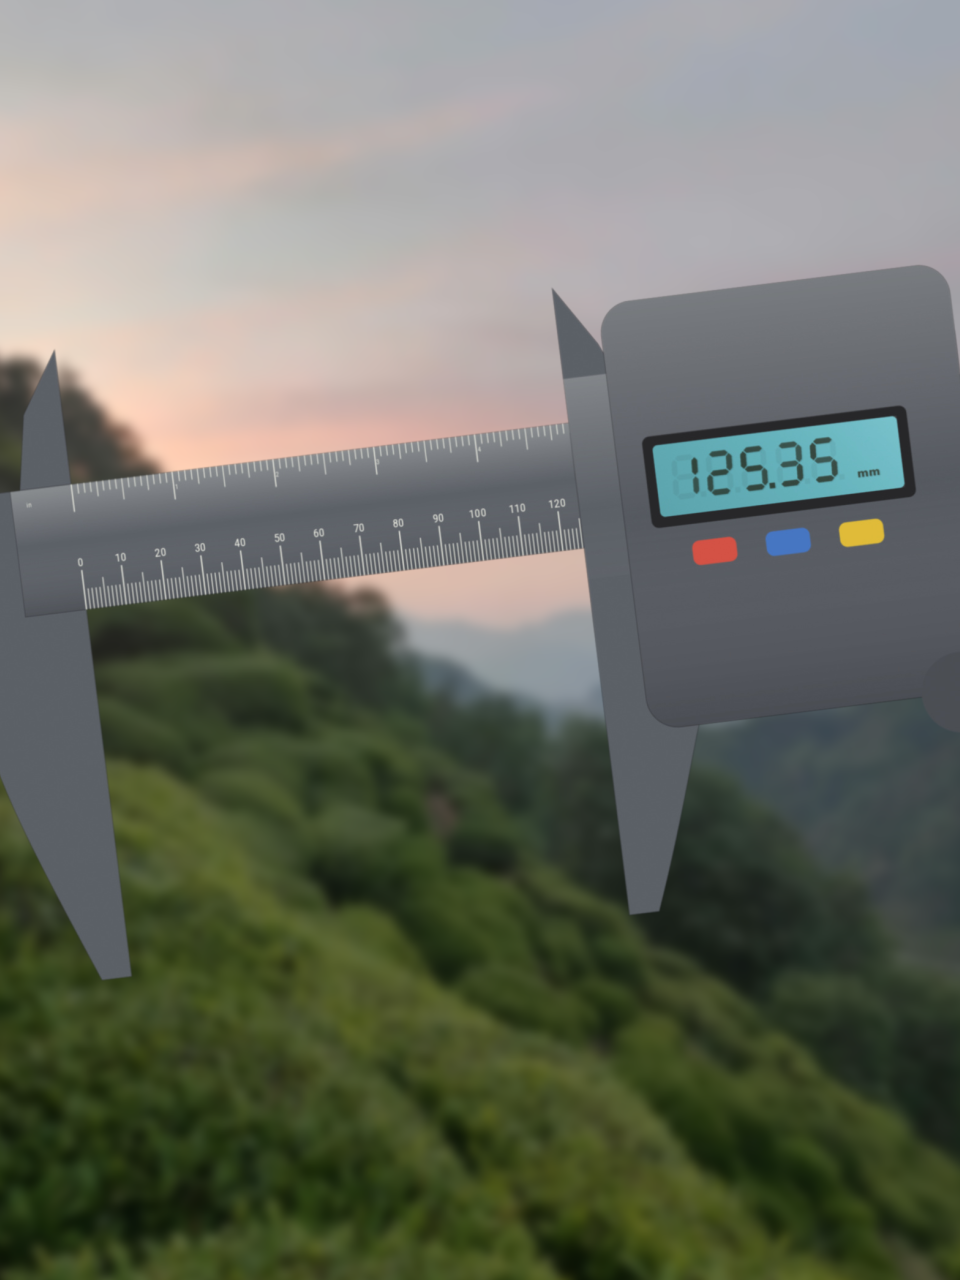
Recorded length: 125.35 mm
